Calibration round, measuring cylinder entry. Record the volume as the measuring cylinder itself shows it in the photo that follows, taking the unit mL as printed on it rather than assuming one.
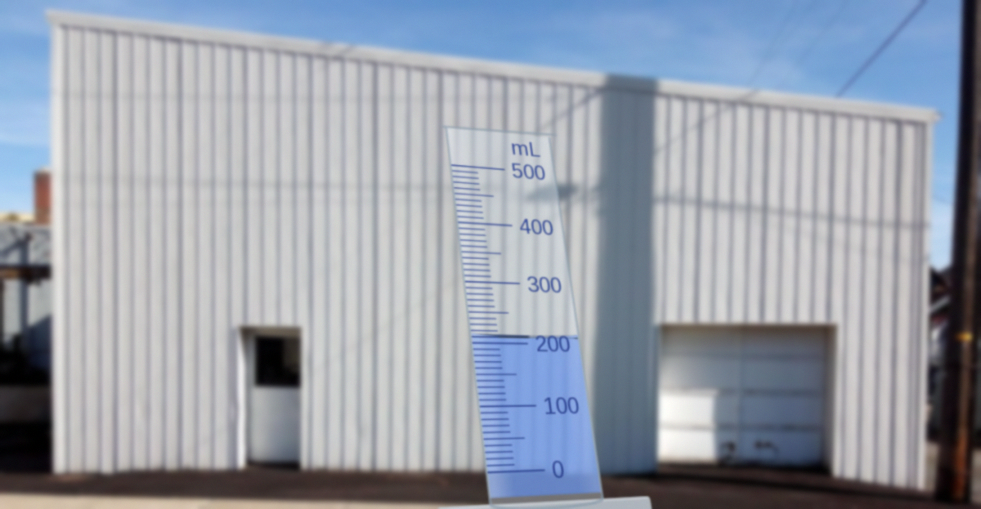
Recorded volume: 210 mL
